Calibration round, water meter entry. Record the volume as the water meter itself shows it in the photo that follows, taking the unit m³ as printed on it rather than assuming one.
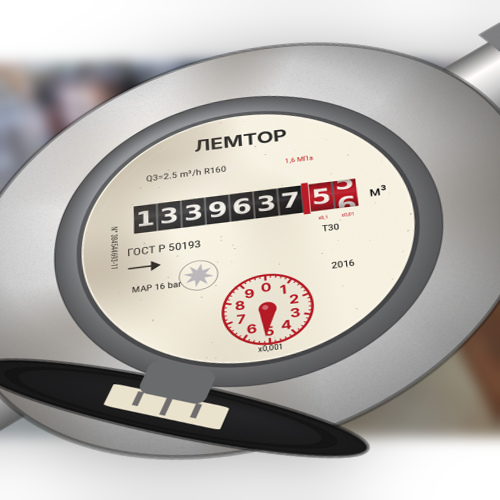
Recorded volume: 1339637.555 m³
